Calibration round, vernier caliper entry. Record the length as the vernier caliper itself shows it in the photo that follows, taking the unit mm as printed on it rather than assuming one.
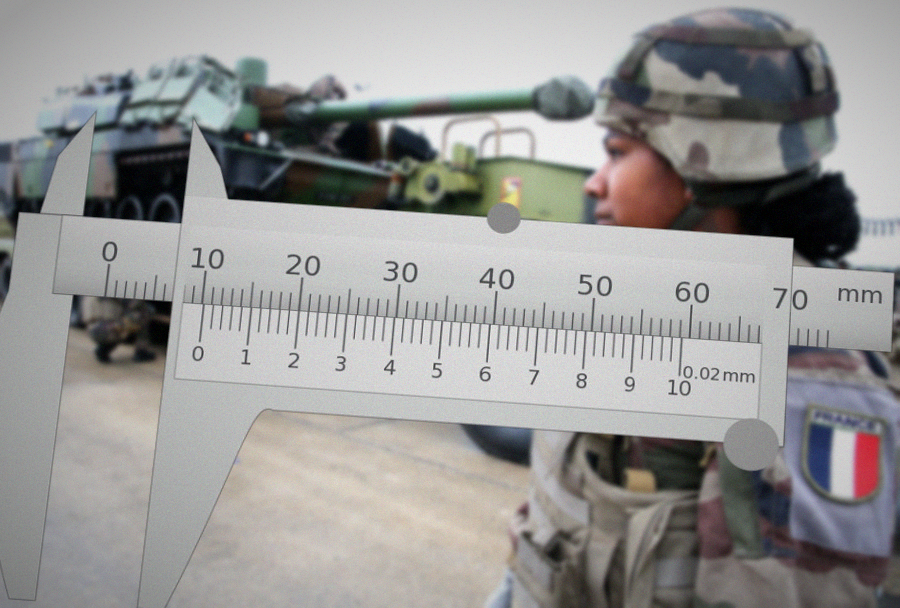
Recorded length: 10.2 mm
